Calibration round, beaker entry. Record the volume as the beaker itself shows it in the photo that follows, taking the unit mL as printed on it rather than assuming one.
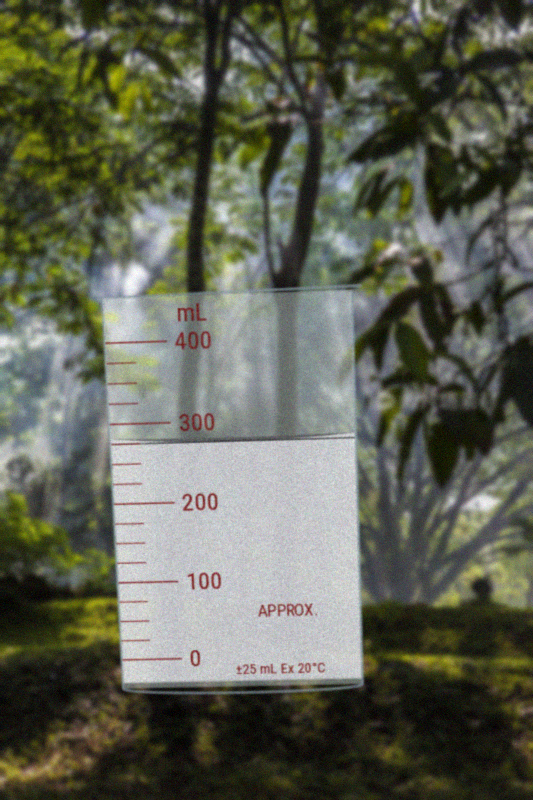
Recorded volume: 275 mL
